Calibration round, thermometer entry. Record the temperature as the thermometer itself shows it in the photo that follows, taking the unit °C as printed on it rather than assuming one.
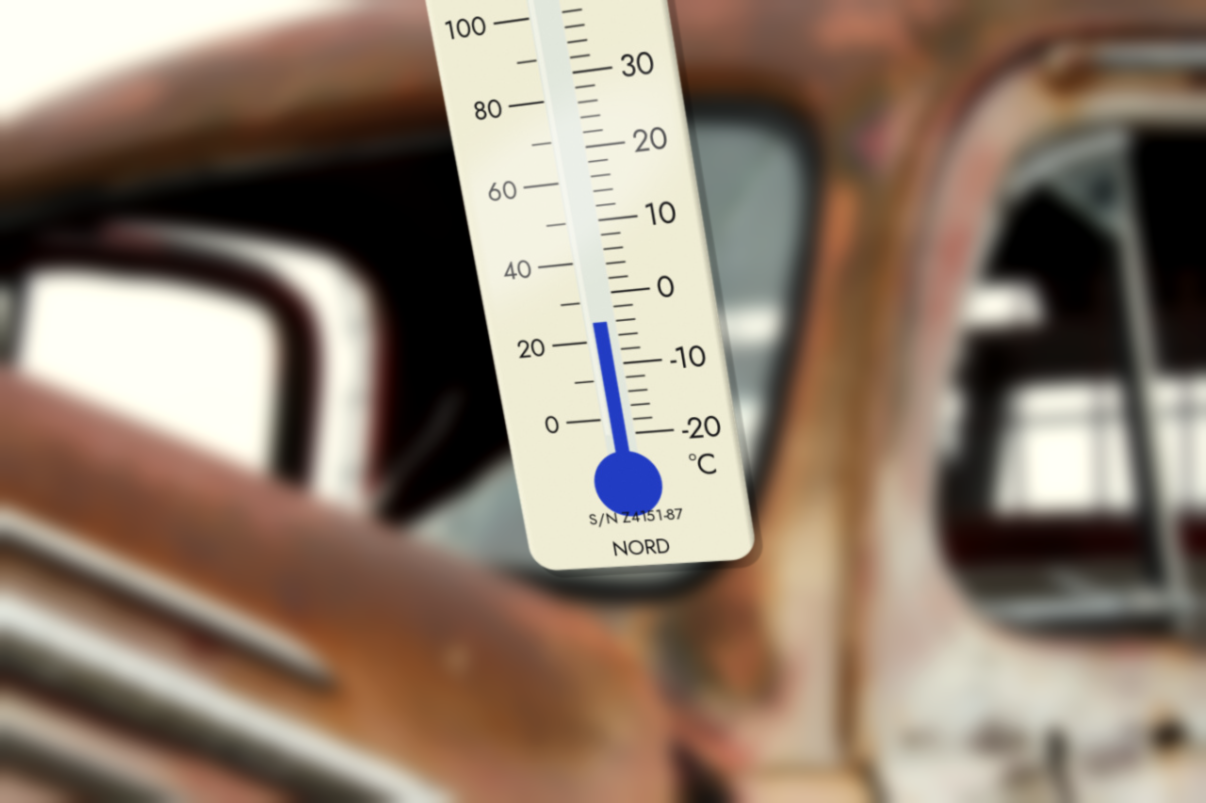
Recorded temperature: -4 °C
